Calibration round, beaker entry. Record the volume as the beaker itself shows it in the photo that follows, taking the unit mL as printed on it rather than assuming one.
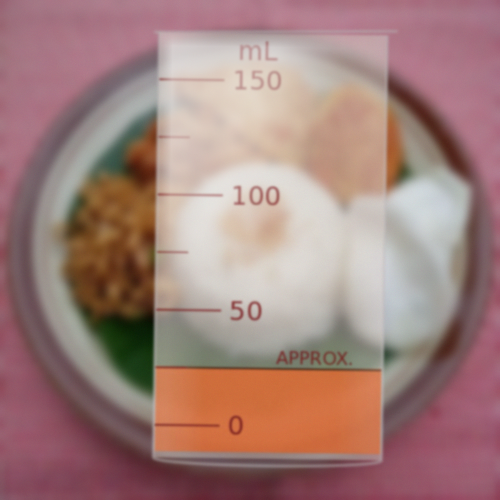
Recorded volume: 25 mL
